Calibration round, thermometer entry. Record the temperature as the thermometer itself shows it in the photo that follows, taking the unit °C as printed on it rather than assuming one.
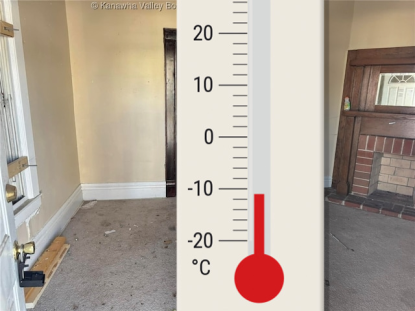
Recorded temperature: -11 °C
